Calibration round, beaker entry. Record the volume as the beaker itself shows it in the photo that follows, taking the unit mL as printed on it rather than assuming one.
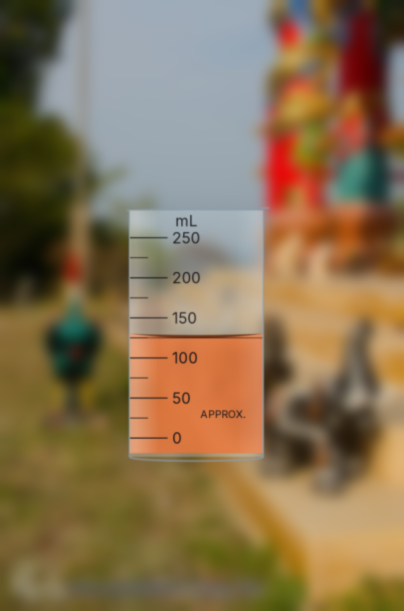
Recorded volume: 125 mL
